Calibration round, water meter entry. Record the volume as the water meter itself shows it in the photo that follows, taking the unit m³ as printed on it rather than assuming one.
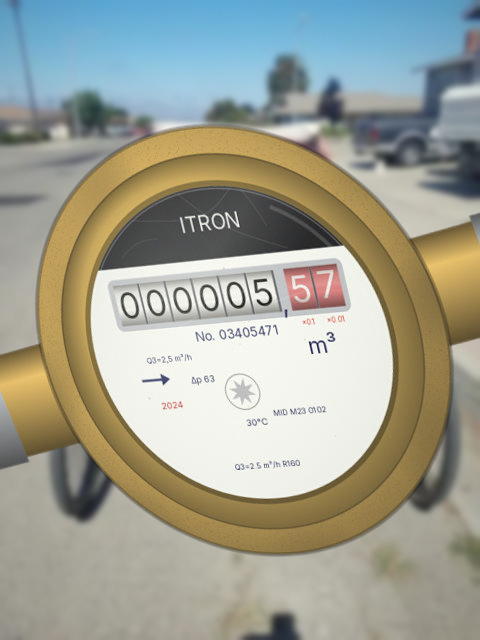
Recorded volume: 5.57 m³
